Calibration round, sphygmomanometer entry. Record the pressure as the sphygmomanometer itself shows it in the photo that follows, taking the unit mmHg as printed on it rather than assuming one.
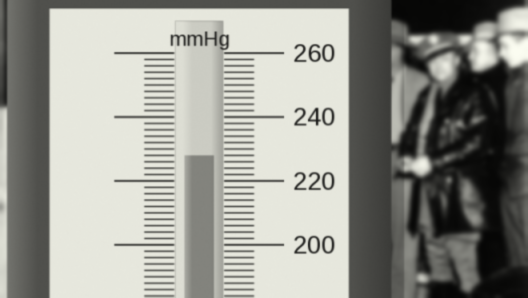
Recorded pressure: 228 mmHg
